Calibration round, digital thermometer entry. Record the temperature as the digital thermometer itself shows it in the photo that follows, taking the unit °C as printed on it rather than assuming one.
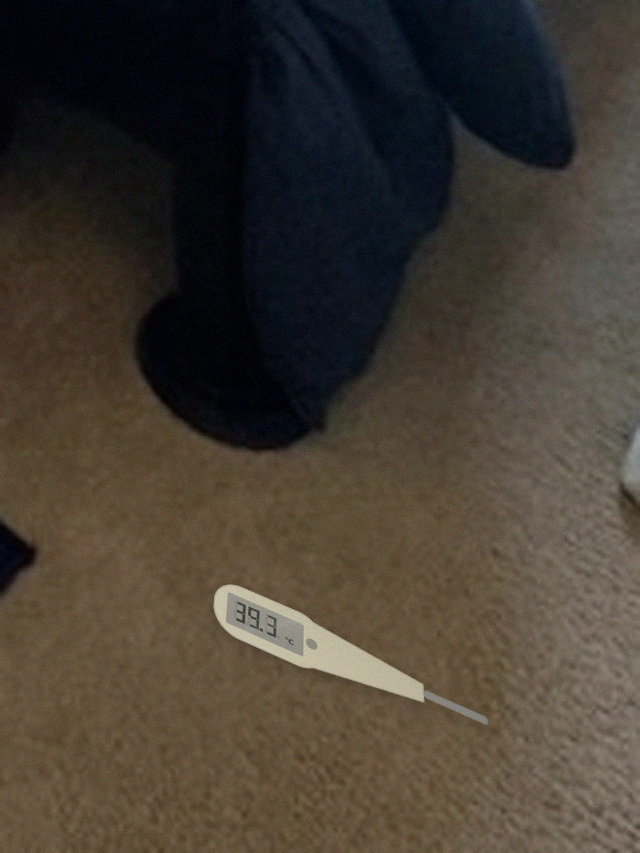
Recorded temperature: 39.3 °C
